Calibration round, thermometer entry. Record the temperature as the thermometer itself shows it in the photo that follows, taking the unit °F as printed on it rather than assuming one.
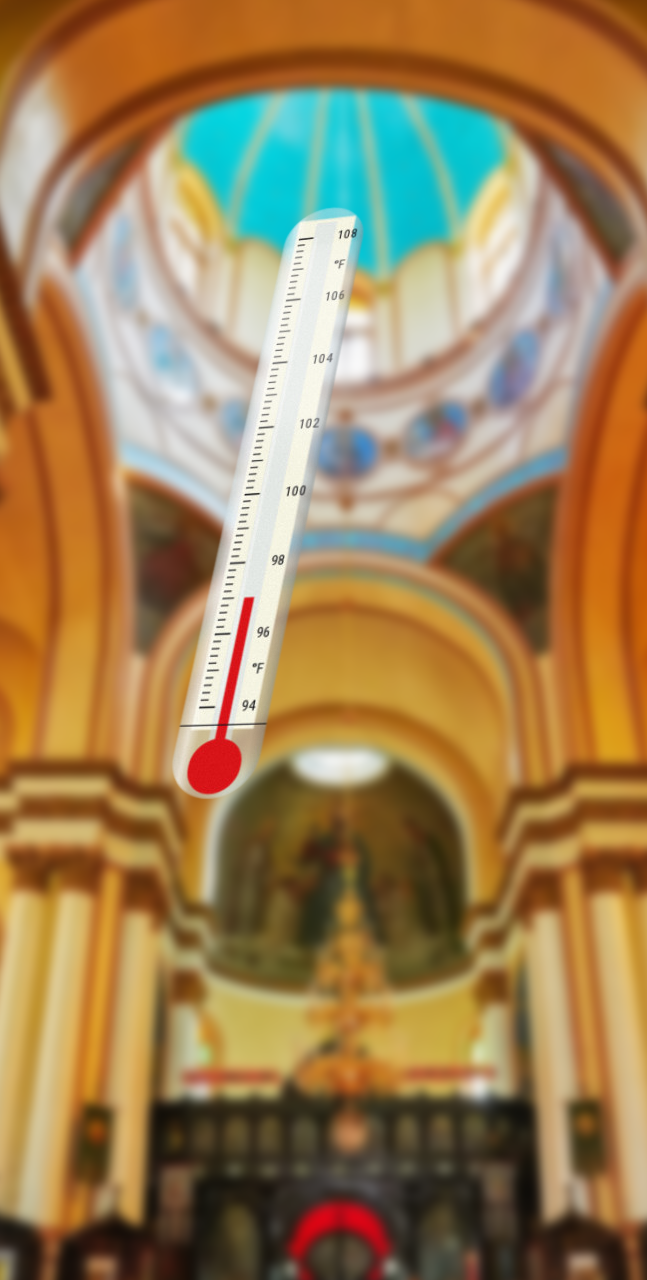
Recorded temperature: 97 °F
